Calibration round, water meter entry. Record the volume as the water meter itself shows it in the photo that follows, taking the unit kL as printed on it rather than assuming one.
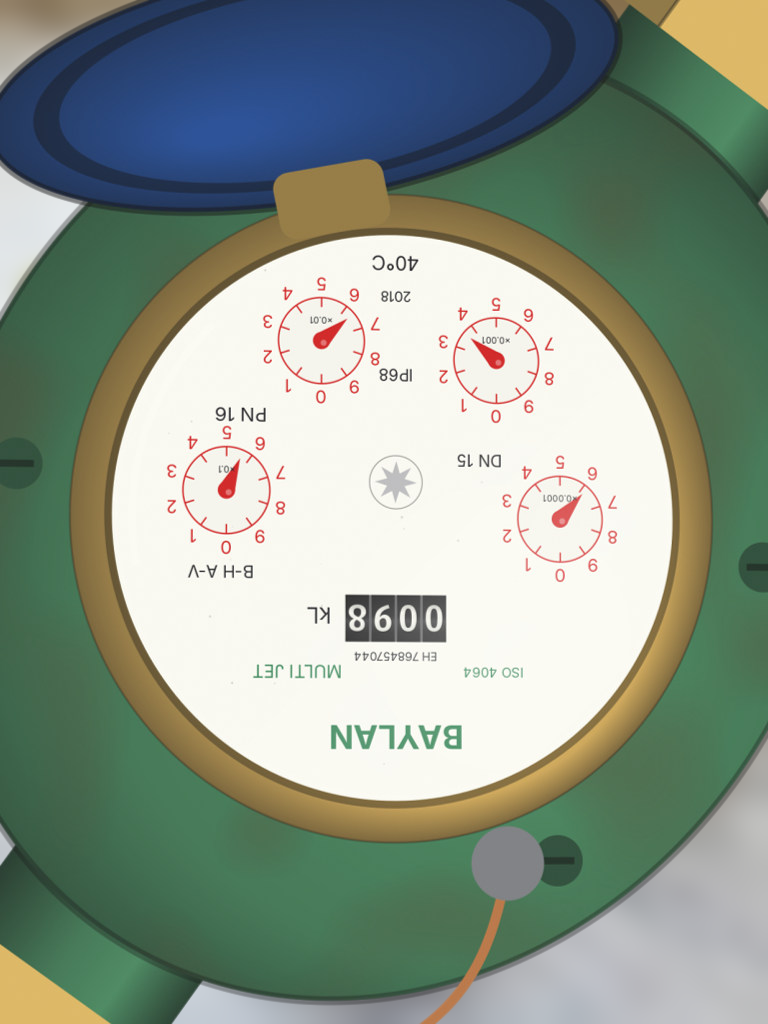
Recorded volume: 98.5636 kL
